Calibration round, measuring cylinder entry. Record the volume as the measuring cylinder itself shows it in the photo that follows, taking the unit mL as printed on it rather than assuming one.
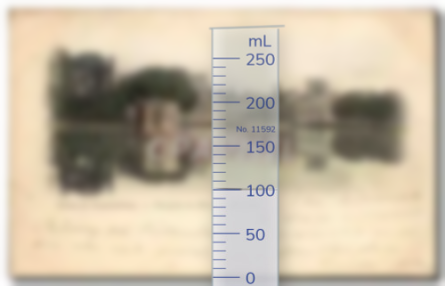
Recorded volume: 100 mL
